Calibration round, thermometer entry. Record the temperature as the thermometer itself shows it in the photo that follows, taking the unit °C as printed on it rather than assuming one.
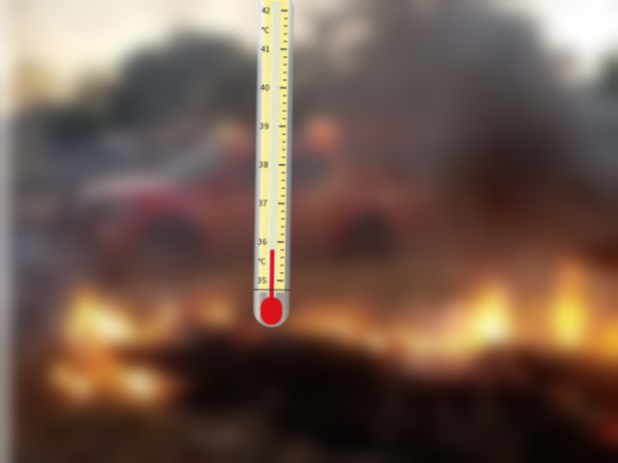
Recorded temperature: 35.8 °C
